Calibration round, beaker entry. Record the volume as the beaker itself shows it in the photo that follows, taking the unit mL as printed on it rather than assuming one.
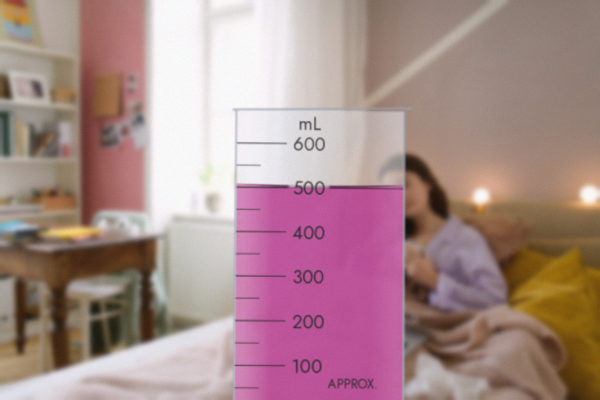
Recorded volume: 500 mL
